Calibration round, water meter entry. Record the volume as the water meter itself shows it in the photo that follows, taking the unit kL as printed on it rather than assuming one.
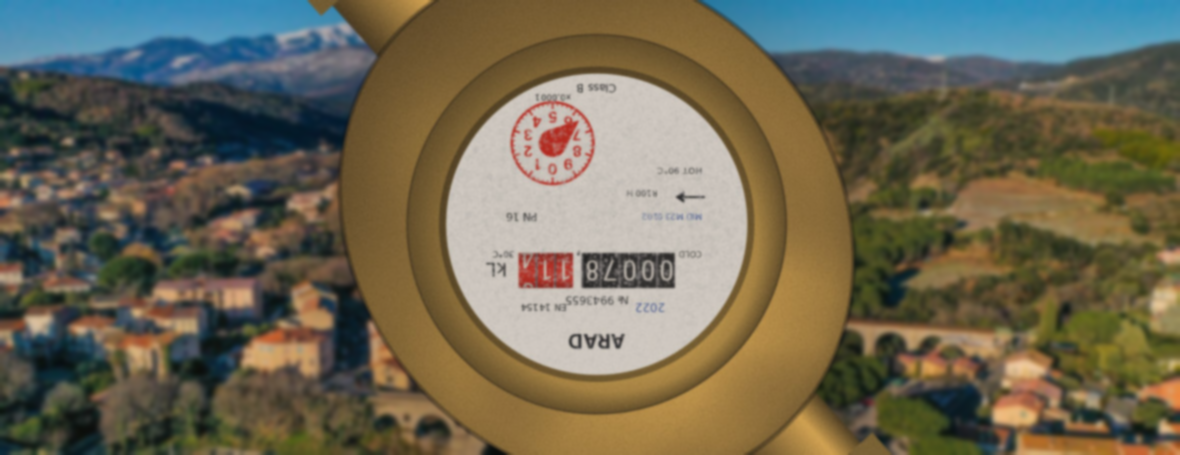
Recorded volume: 78.1136 kL
